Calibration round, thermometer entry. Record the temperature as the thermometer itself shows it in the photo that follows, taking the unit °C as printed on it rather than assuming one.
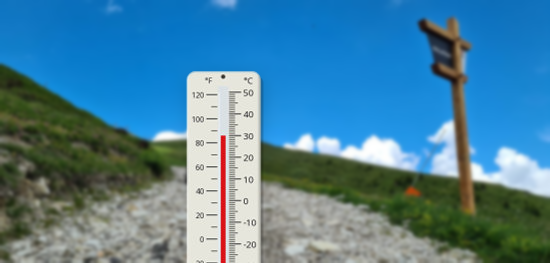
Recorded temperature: 30 °C
